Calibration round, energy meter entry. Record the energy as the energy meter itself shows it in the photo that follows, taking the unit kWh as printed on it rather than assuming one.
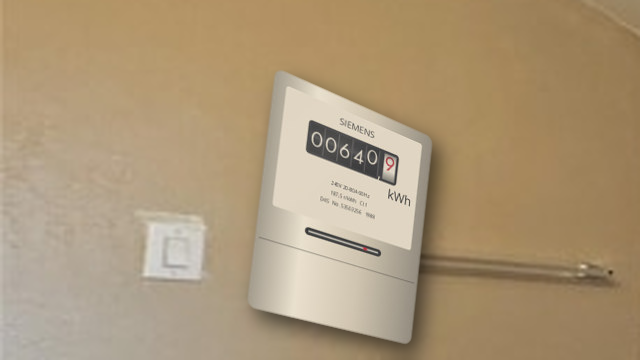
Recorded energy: 640.9 kWh
